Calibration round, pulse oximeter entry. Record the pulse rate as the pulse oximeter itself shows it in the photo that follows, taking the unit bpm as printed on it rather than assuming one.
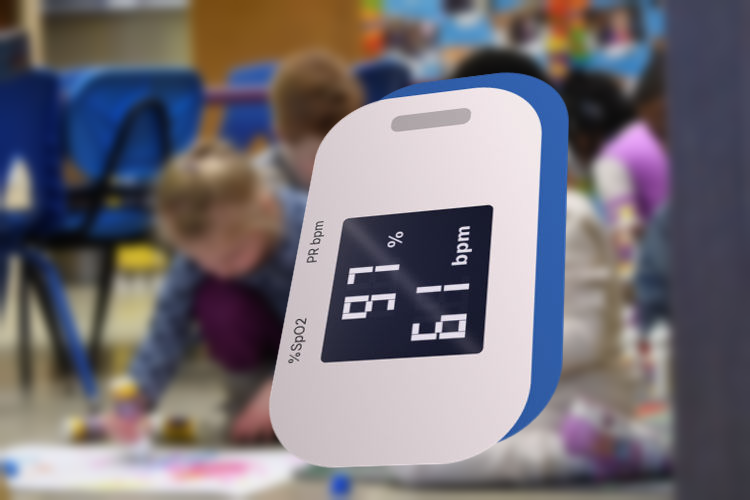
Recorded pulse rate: 61 bpm
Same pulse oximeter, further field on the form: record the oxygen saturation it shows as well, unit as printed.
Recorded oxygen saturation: 97 %
